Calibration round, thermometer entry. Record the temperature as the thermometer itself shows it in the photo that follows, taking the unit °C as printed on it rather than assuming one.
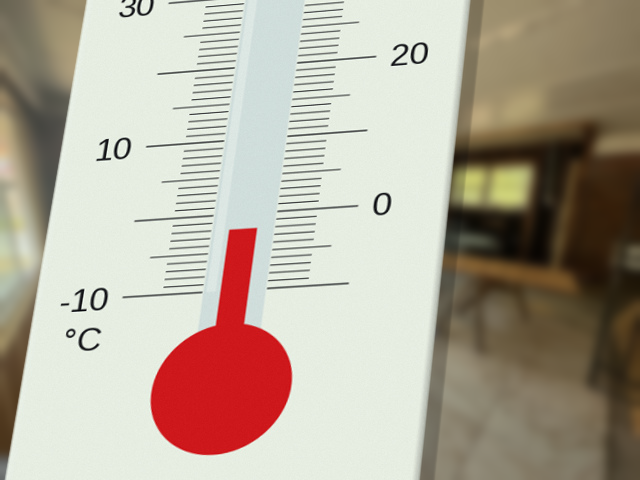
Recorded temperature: -2 °C
